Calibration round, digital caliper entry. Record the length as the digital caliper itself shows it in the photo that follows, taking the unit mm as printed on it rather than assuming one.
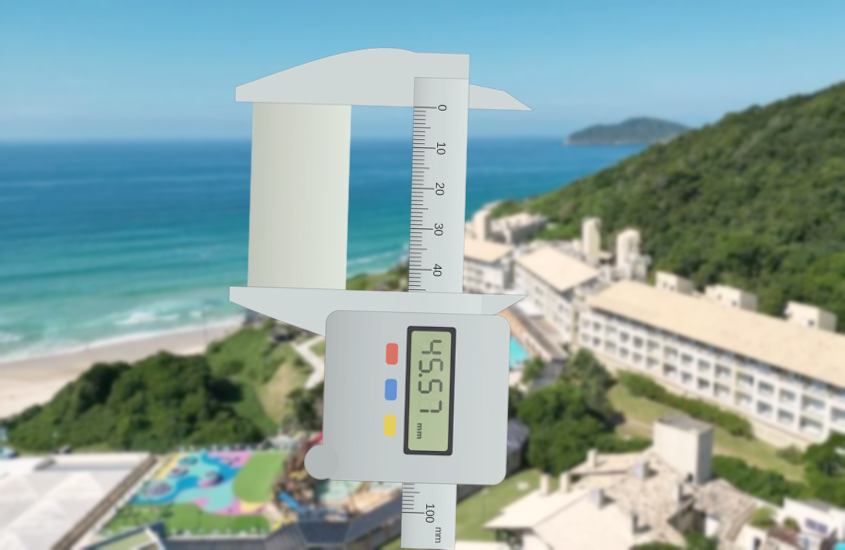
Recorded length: 45.57 mm
